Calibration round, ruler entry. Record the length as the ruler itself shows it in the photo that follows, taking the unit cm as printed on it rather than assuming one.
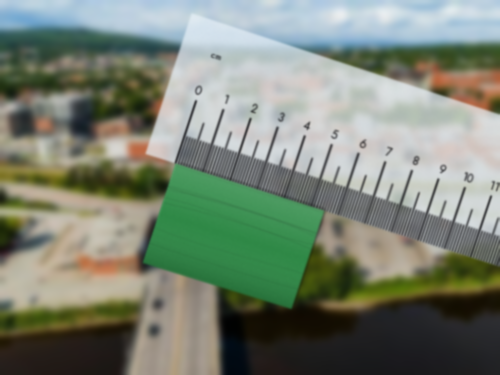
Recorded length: 5.5 cm
